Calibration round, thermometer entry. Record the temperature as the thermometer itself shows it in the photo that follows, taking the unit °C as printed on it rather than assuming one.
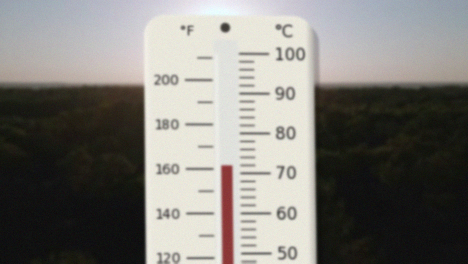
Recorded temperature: 72 °C
